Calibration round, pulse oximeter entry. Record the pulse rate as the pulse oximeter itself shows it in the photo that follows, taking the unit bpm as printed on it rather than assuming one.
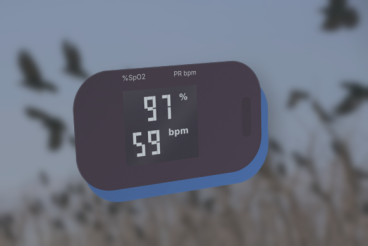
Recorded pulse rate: 59 bpm
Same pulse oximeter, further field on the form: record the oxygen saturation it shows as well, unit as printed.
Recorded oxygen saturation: 97 %
